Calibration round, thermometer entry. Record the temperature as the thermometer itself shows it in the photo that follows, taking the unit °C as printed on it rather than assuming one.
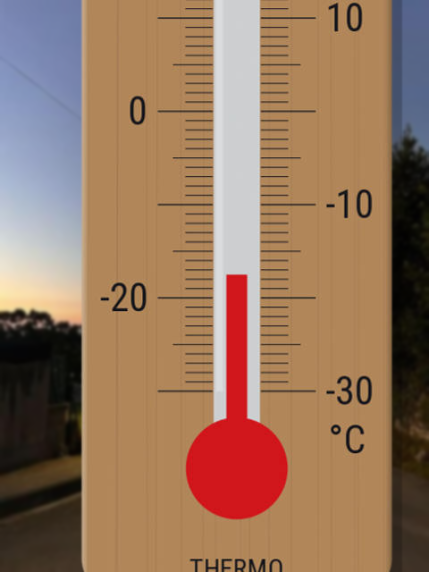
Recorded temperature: -17.5 °C
